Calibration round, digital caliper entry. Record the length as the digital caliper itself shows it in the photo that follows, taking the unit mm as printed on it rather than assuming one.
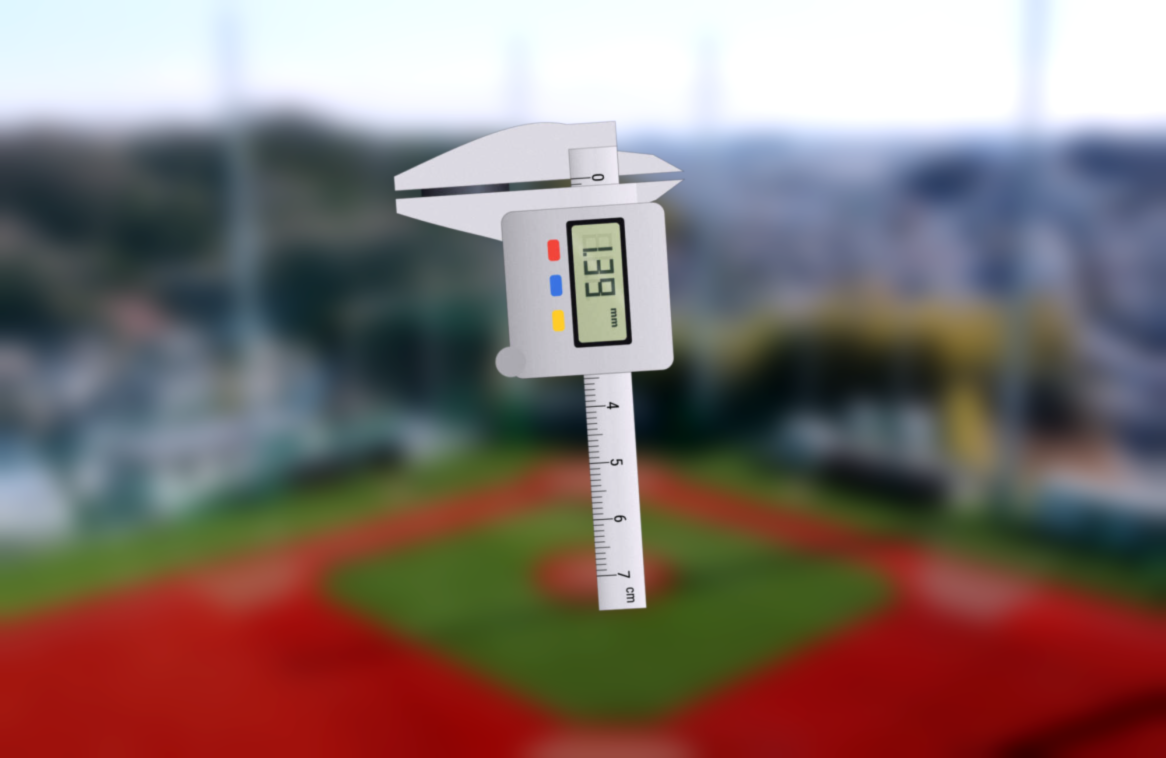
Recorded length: 1.39 mm
